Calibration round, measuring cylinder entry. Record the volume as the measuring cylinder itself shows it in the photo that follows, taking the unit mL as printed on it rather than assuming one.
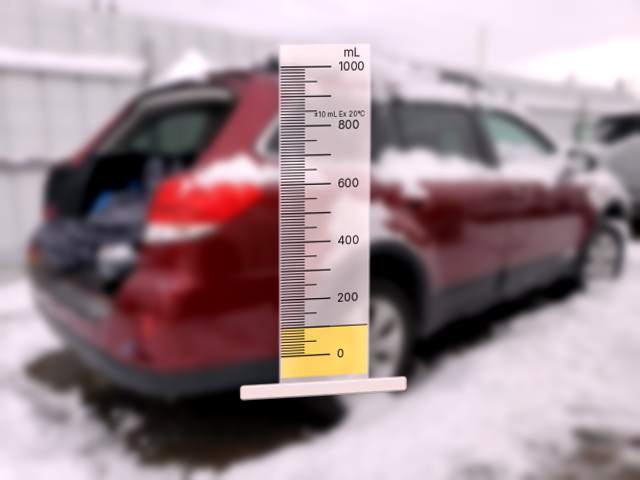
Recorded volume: 100 mL
